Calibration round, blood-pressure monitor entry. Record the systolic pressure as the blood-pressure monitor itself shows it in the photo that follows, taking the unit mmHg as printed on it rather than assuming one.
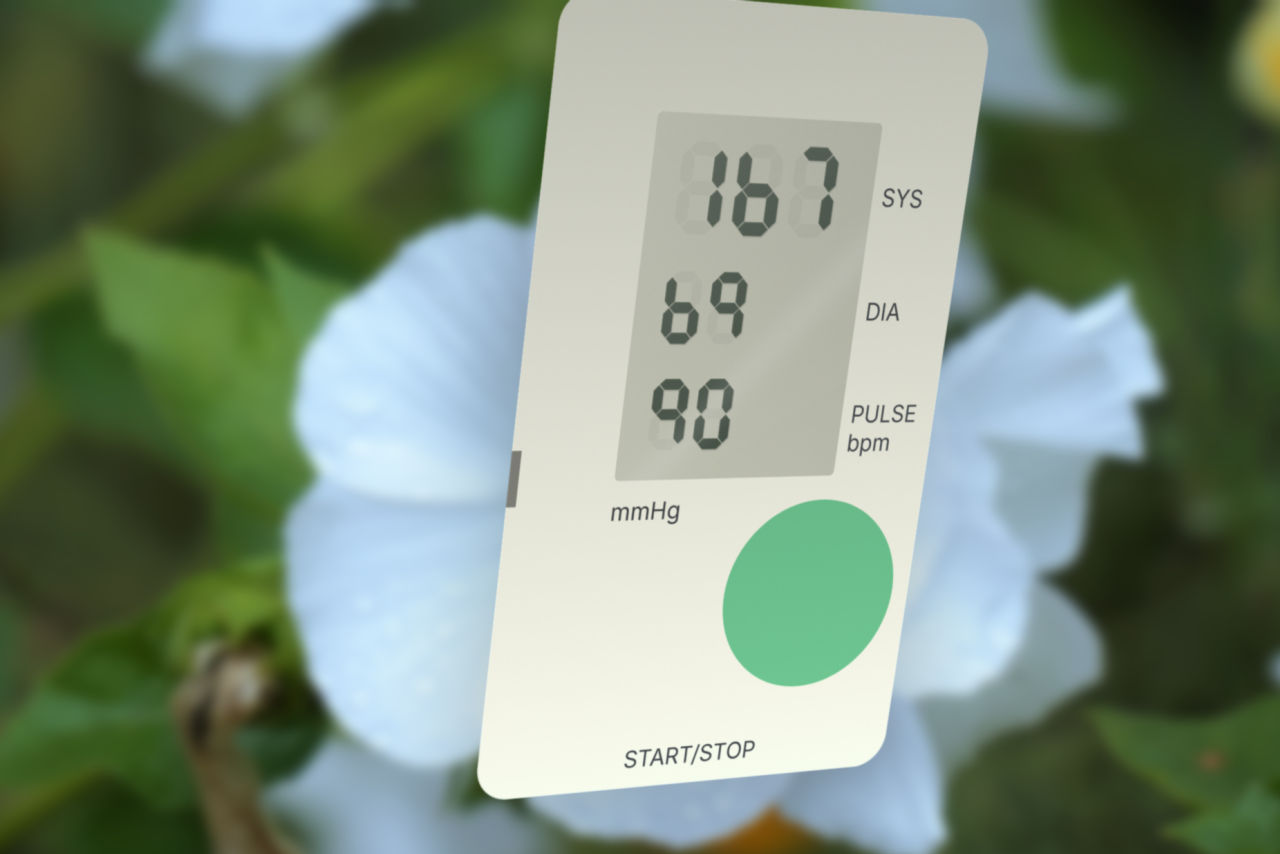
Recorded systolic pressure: 167 mmHg
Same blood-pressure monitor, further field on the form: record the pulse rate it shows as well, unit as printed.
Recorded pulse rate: 90 bpm
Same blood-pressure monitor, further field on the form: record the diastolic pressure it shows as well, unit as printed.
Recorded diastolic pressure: 69 mmHg
